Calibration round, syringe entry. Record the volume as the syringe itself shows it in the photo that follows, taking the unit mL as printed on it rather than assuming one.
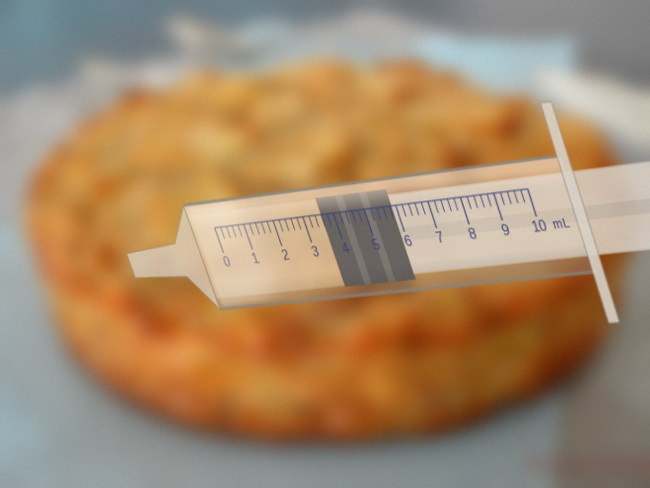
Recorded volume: 3.6 mL
